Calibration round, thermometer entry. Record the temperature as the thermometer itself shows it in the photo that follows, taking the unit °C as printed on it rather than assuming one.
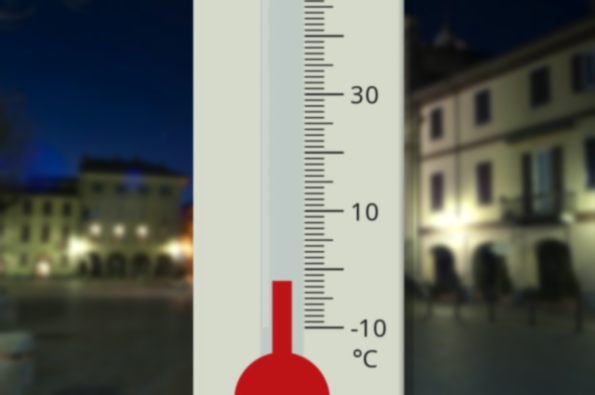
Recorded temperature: -2 °C
